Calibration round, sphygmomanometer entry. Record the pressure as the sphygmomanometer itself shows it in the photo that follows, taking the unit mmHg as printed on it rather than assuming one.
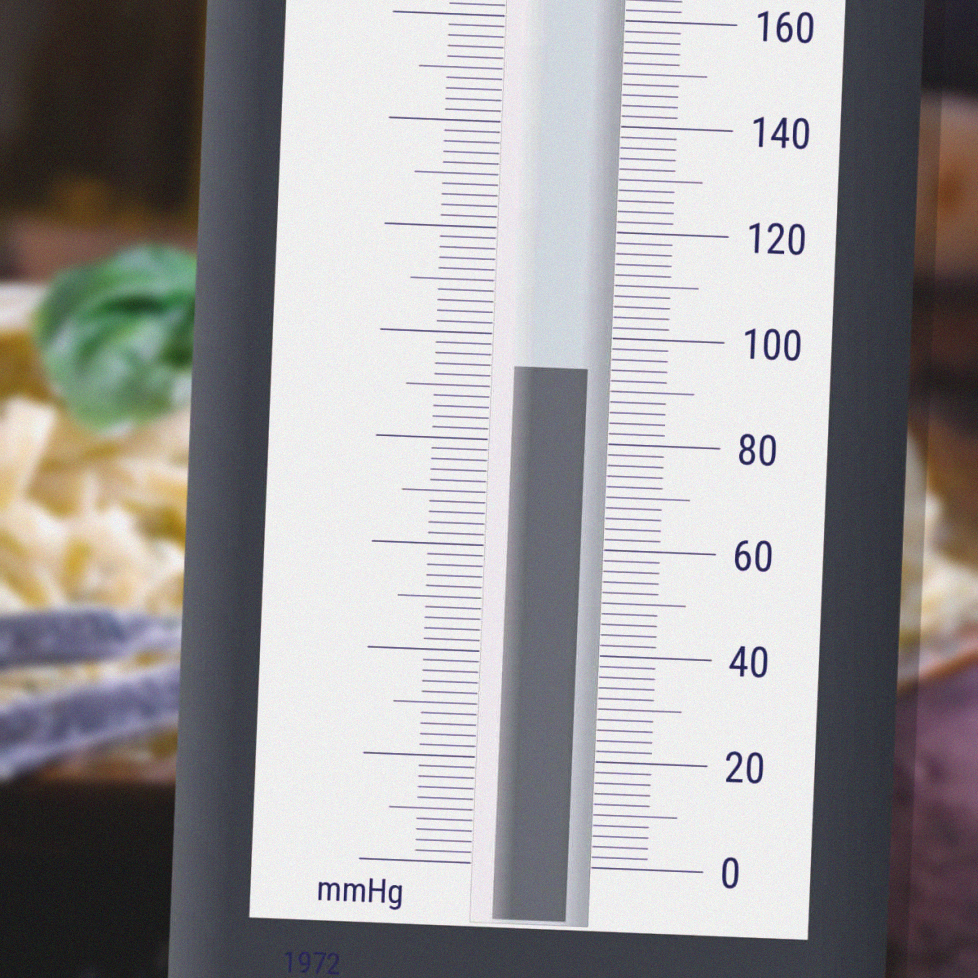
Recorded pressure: 94 mmHg
